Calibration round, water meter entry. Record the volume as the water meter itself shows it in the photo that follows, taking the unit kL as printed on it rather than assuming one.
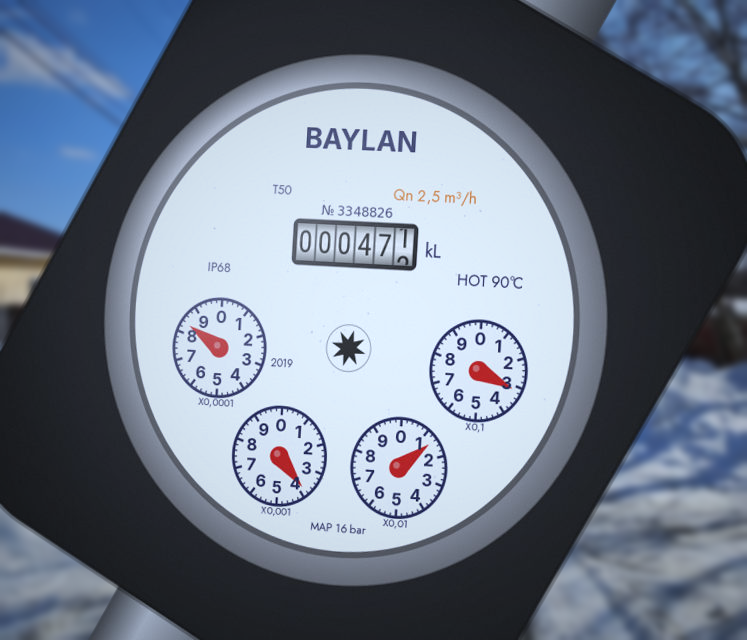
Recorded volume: 471.3138 kL
